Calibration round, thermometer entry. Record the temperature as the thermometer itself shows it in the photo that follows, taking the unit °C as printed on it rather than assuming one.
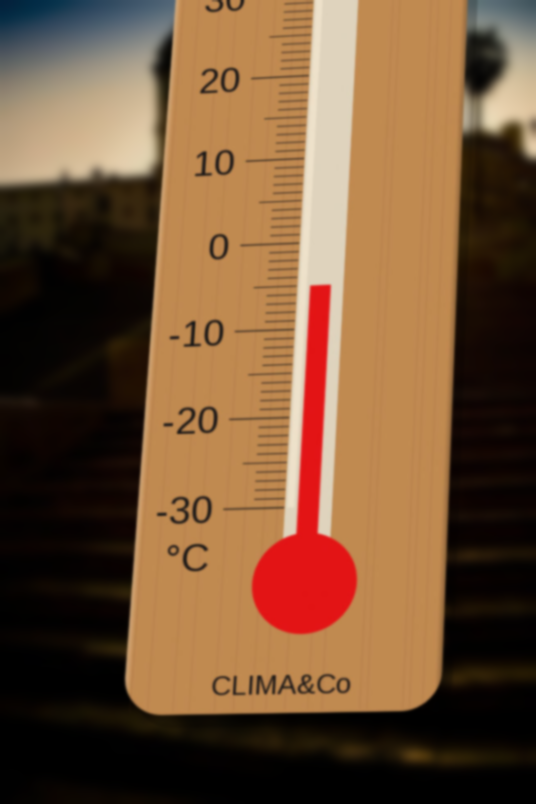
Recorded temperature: -5 °C
